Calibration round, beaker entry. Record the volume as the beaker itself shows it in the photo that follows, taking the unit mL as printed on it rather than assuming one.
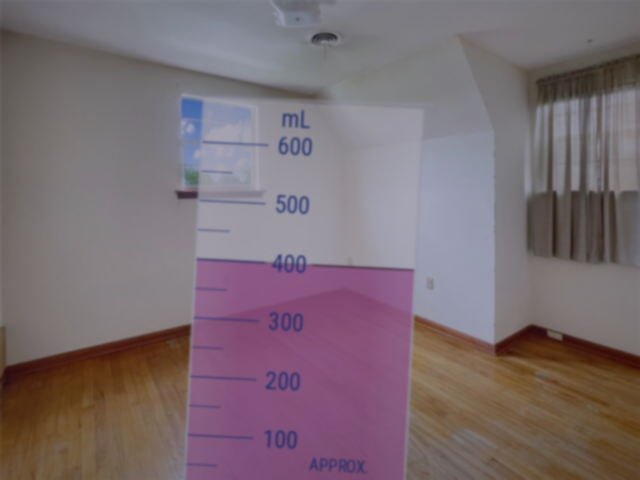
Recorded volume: 400 mL
